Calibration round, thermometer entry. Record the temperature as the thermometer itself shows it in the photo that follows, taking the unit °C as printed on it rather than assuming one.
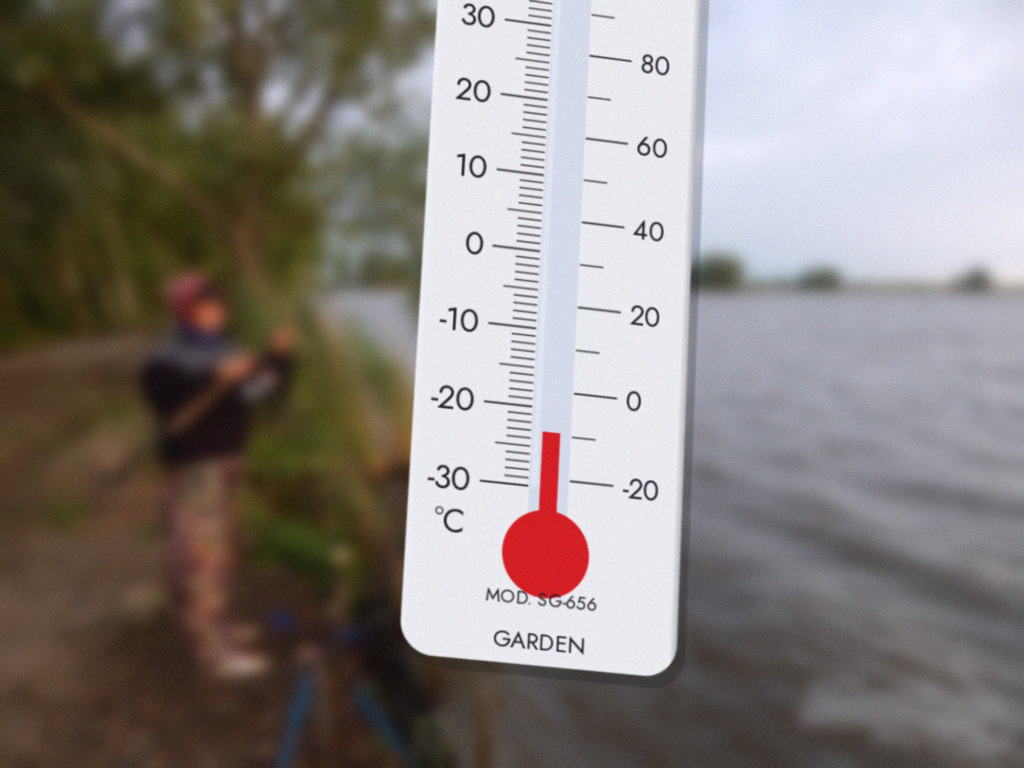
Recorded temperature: -23 °C
